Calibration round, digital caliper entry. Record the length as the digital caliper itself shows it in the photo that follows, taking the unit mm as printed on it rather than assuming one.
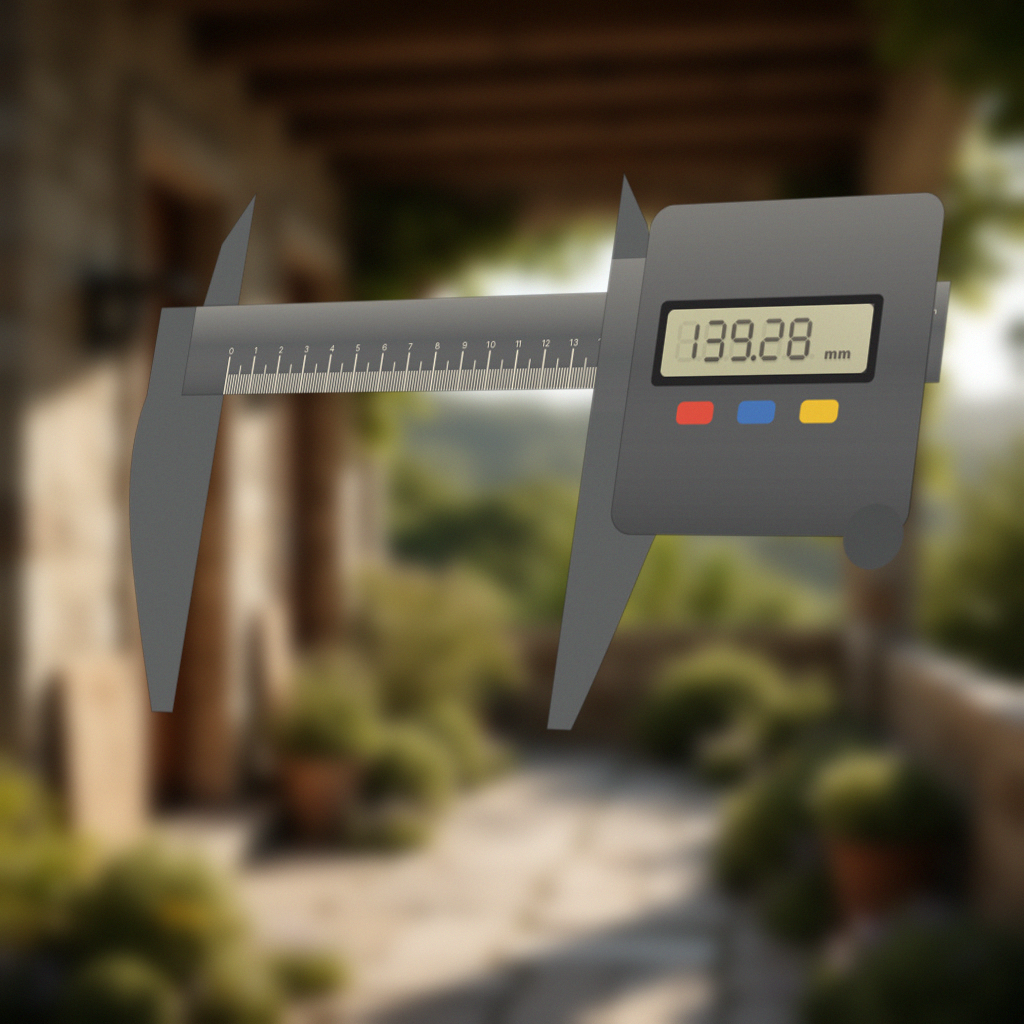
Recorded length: 139.28 mm
